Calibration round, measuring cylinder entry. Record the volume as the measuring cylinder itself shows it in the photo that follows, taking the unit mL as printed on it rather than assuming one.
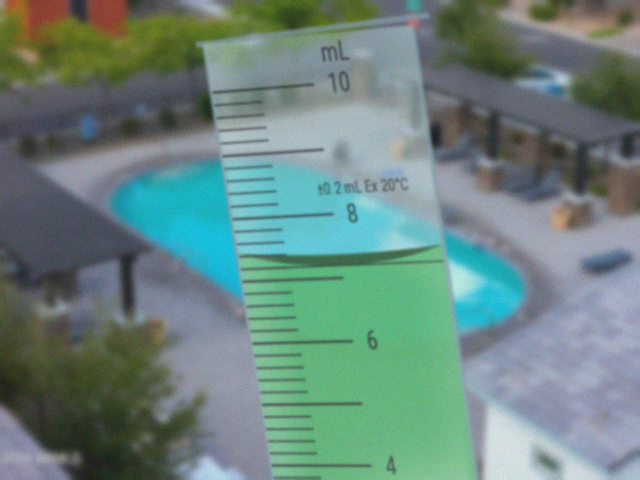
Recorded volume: 7.2 mL
